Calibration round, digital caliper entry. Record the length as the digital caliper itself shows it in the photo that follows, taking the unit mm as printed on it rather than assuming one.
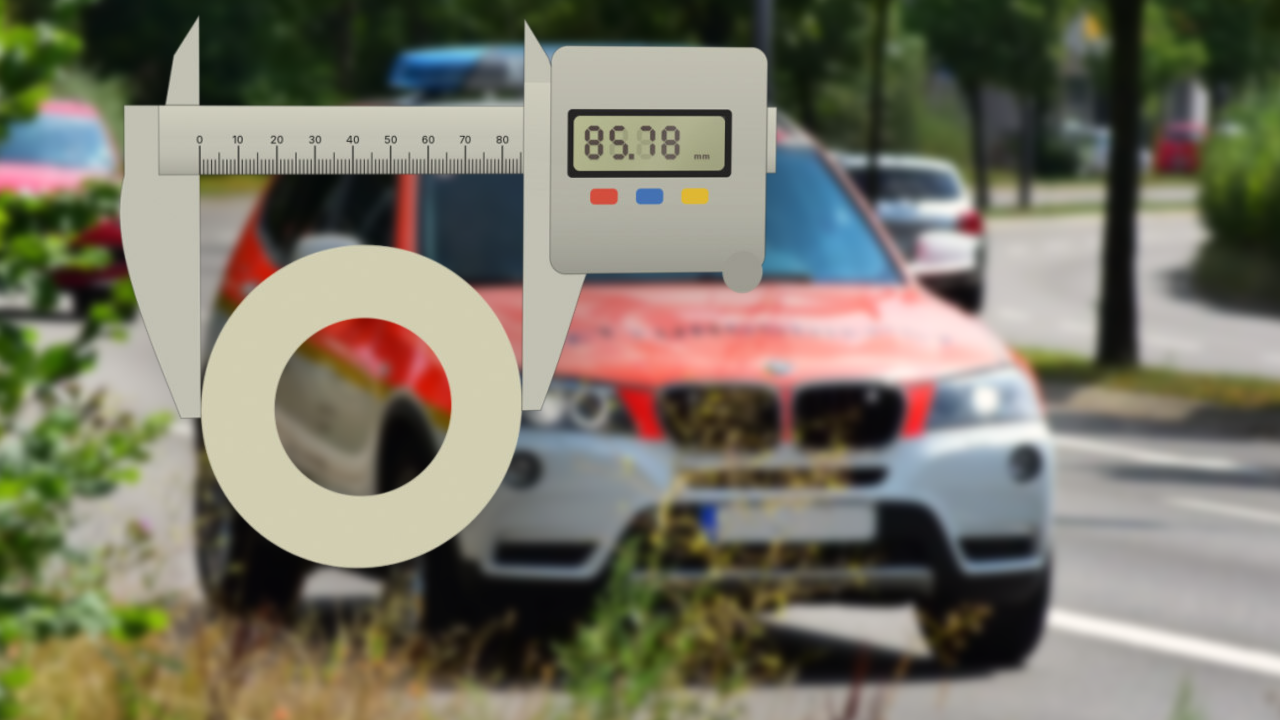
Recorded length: 85.78 mm
